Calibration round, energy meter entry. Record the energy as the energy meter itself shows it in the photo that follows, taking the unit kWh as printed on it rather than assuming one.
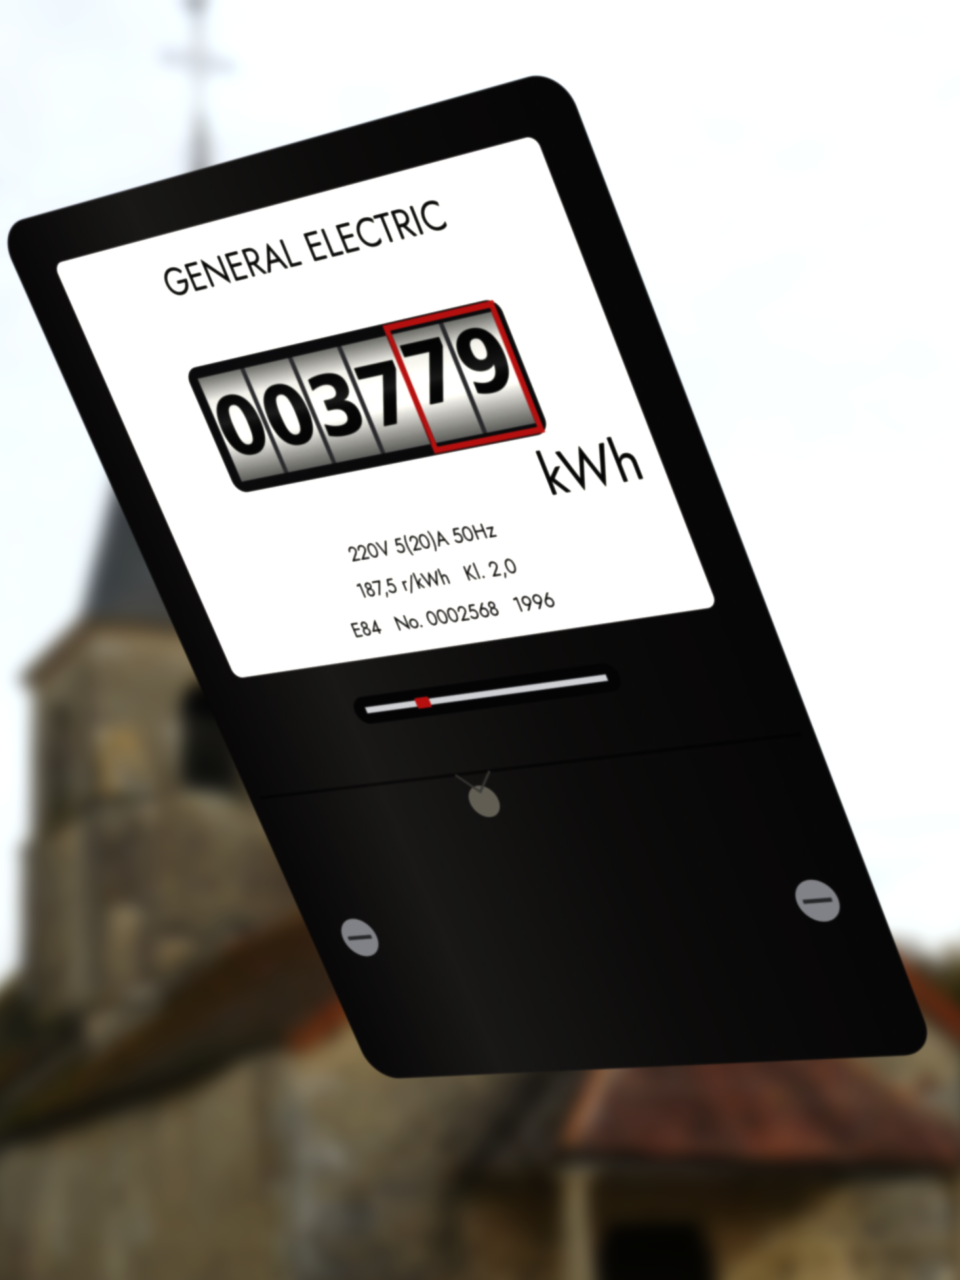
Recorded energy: 37.79 kWh
